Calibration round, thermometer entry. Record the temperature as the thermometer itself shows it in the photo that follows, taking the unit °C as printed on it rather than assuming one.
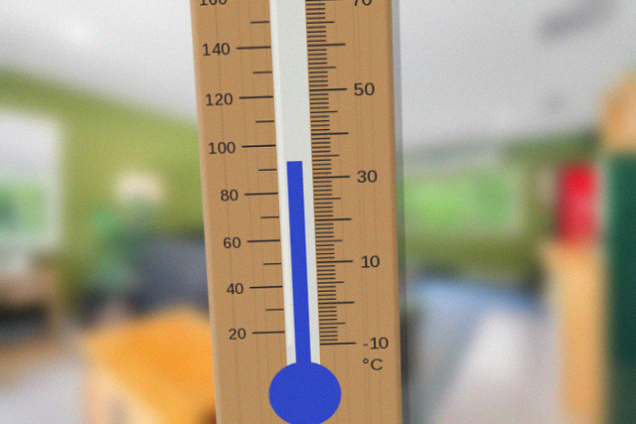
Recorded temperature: 34 °C
